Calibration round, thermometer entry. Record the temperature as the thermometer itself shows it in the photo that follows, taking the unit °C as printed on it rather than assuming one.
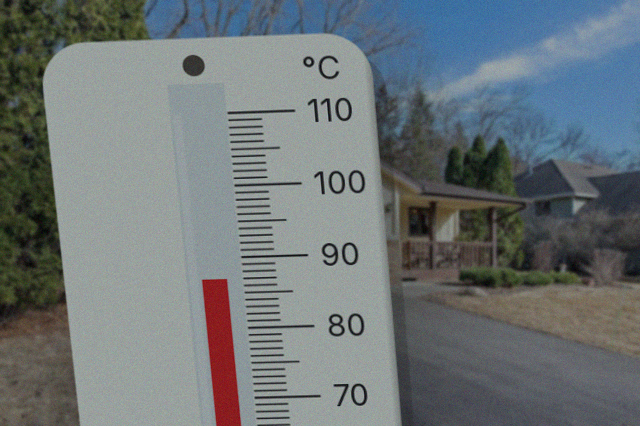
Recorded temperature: 87 °C
